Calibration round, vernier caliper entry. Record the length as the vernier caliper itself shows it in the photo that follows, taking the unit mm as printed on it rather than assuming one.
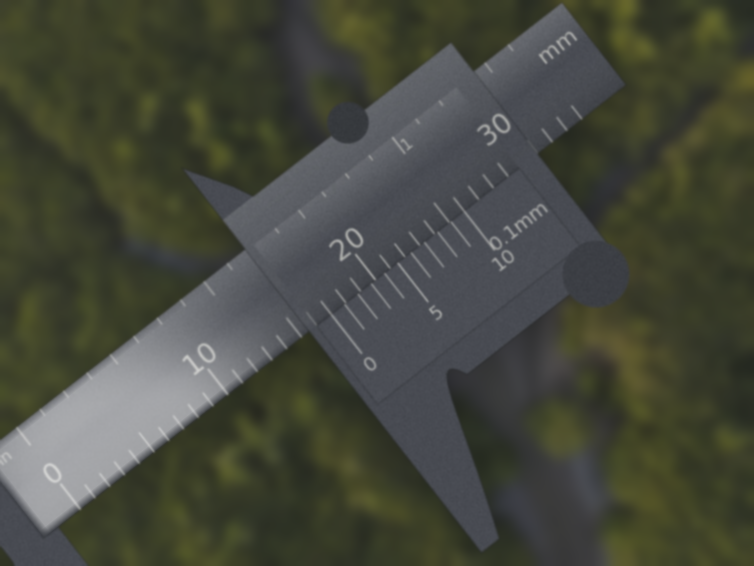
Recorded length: 17.0 mm
